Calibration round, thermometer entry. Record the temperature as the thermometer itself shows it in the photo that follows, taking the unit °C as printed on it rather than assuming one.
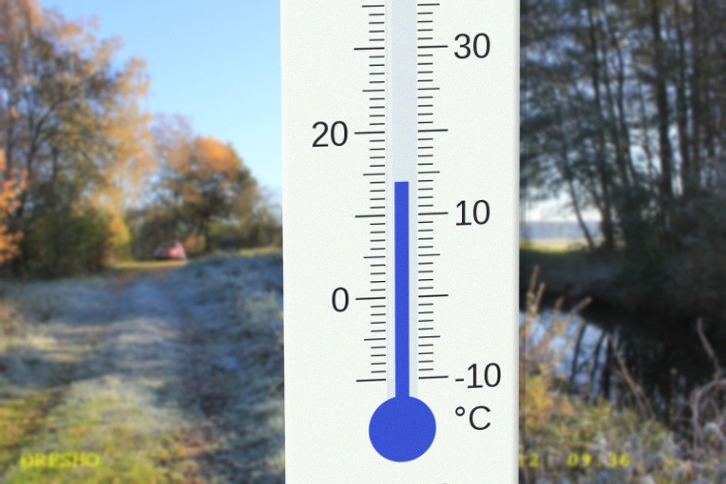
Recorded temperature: 14 °C
